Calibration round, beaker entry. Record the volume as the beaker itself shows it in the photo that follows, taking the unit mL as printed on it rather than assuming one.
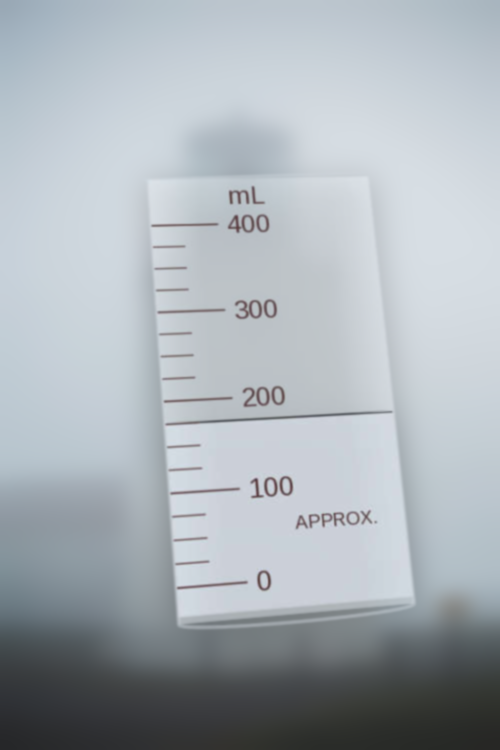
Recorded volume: 175 mL
